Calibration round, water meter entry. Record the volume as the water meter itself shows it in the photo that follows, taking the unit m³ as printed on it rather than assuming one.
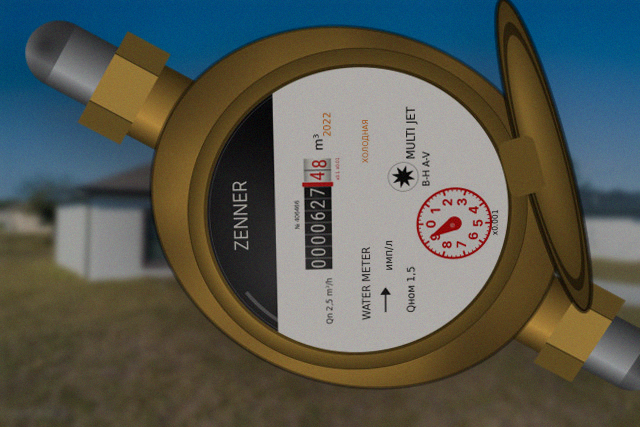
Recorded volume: 627.479 m³
